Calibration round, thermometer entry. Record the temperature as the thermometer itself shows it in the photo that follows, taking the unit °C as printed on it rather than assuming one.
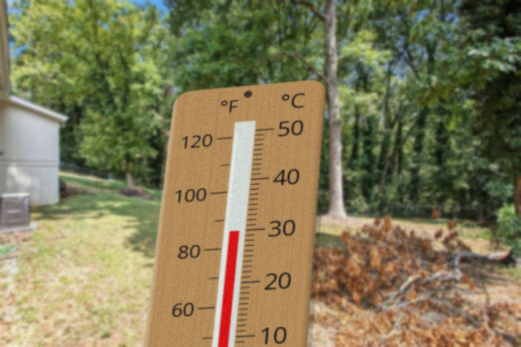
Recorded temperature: 30 °C
